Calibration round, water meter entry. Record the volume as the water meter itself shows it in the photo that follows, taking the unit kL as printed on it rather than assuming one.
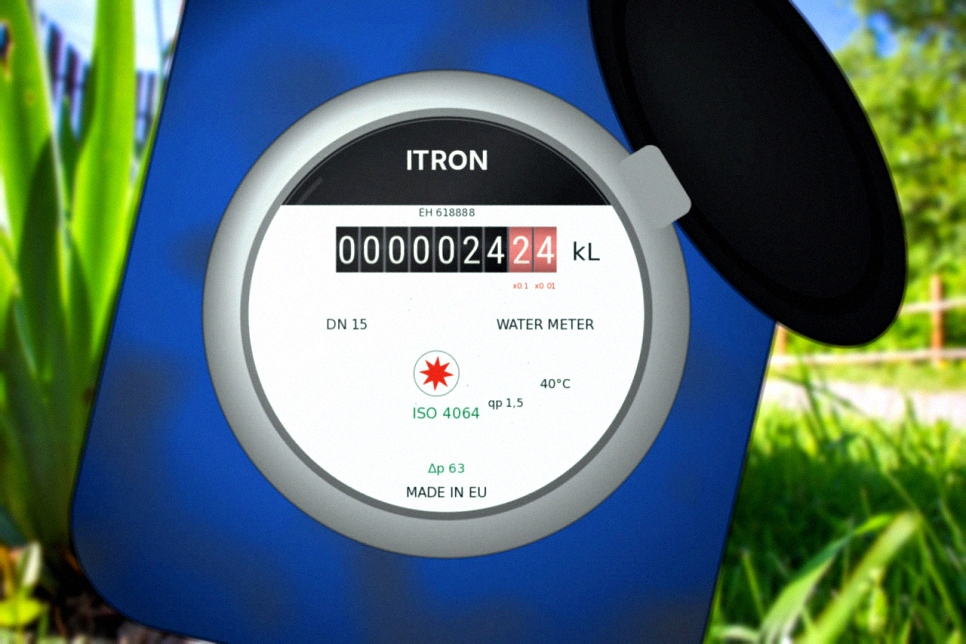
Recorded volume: 24.24 kL
